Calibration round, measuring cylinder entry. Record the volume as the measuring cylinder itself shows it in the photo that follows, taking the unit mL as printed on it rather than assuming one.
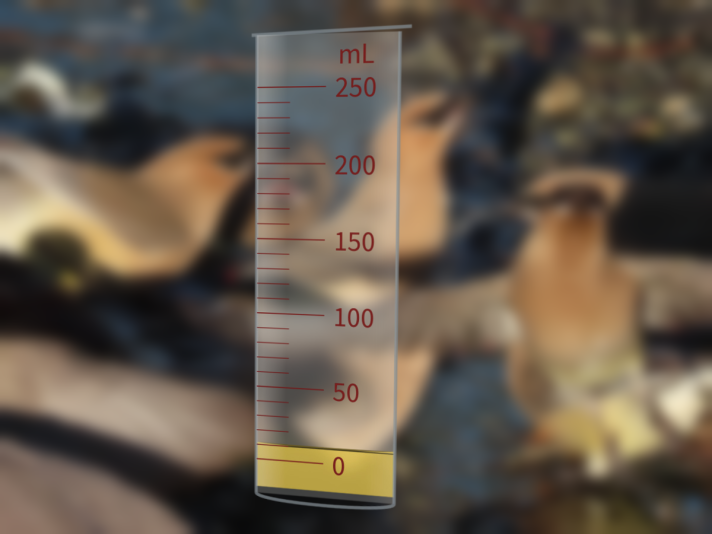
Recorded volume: 10 mL
